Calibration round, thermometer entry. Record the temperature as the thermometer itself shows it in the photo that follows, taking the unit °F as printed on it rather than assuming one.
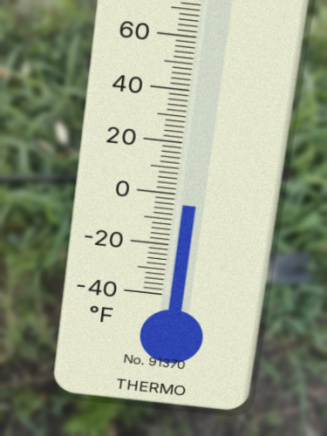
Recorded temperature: -4 °F
